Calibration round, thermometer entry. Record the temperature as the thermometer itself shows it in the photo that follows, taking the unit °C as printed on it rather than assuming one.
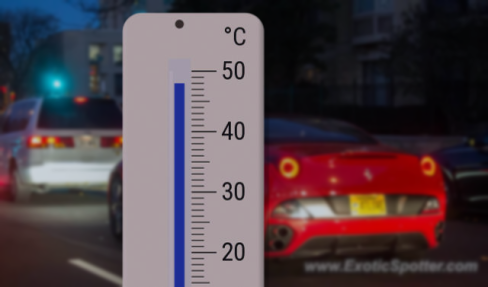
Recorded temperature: 48 °C
